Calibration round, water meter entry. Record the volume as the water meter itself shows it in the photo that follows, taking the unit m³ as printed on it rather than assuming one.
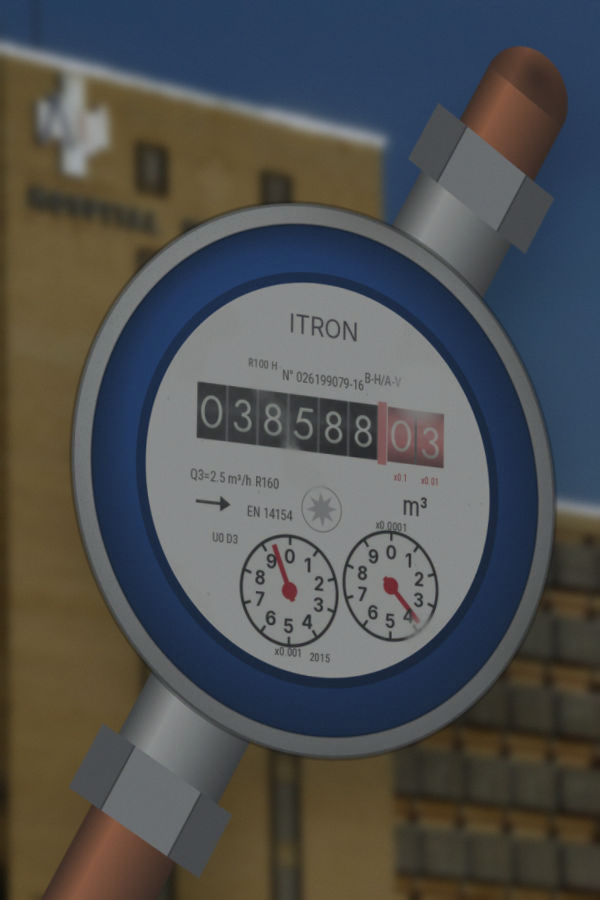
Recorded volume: 38588.0293 m³
